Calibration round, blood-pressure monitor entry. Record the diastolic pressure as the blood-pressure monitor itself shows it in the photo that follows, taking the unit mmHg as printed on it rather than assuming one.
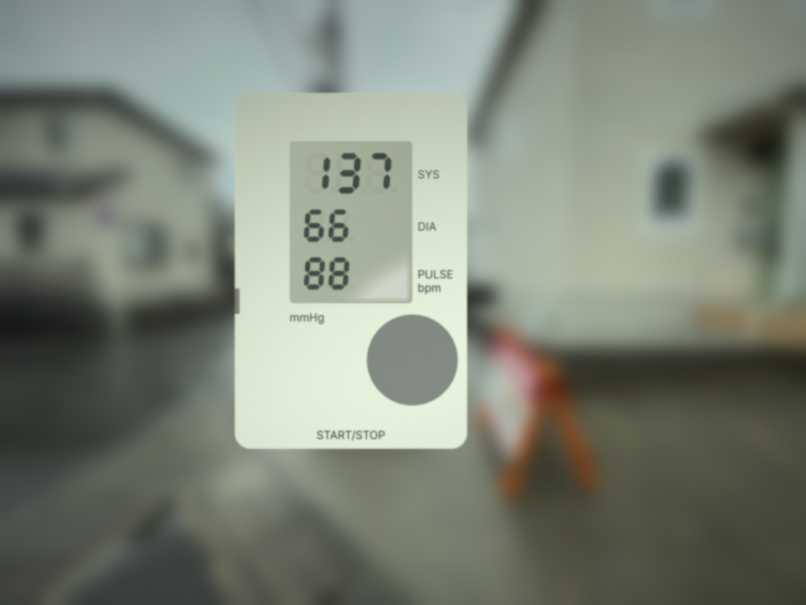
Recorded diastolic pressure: 66 mmHg
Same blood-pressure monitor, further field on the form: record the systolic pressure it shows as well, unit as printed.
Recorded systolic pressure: 137 mmHg
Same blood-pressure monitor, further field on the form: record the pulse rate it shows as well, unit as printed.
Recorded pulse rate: 88 bpm
